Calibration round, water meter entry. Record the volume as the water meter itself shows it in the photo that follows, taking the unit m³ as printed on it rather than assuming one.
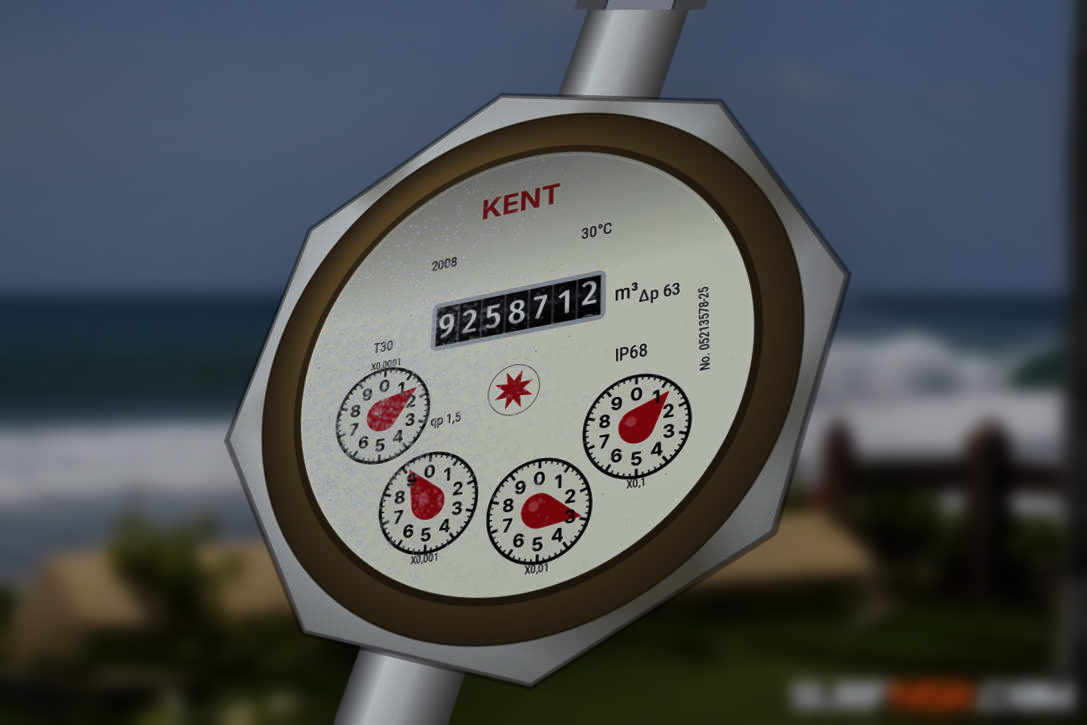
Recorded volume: 9258712.1291 m³
